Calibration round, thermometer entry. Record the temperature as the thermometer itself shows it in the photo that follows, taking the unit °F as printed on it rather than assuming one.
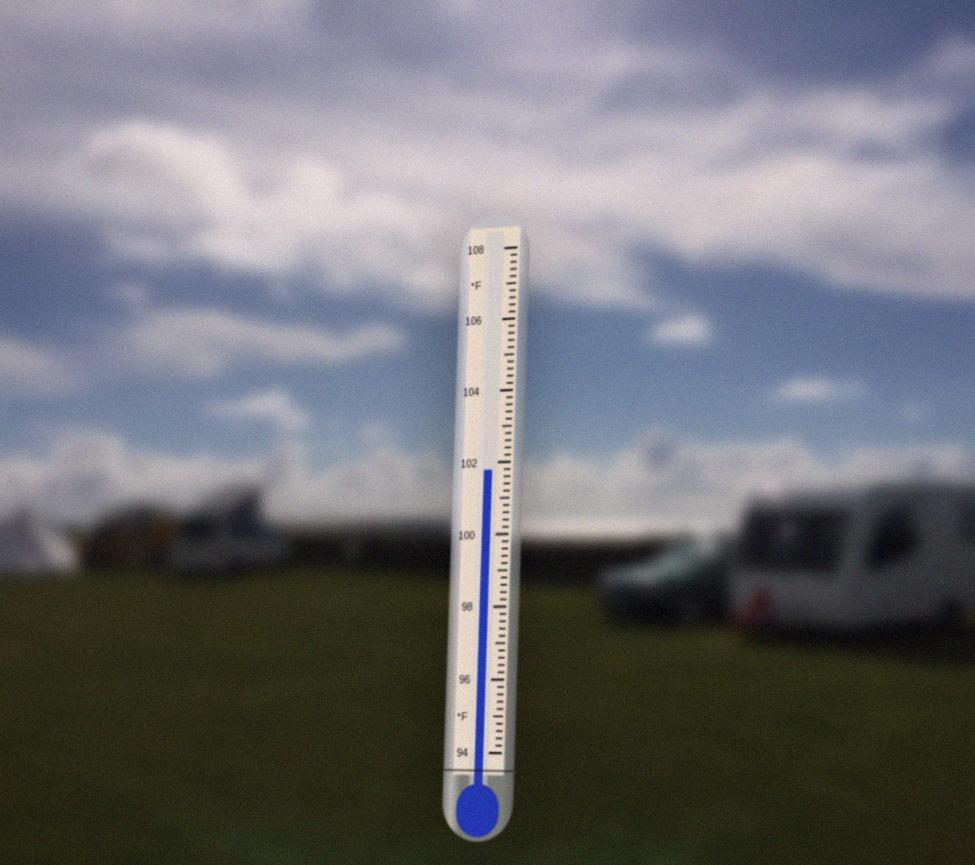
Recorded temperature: 101.8 °F
